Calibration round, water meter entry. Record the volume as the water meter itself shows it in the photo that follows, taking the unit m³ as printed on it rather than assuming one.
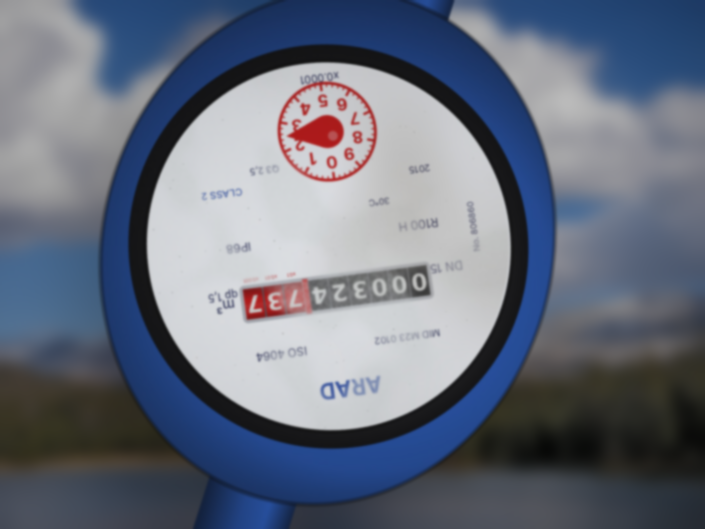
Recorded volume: 324.7372 m³
